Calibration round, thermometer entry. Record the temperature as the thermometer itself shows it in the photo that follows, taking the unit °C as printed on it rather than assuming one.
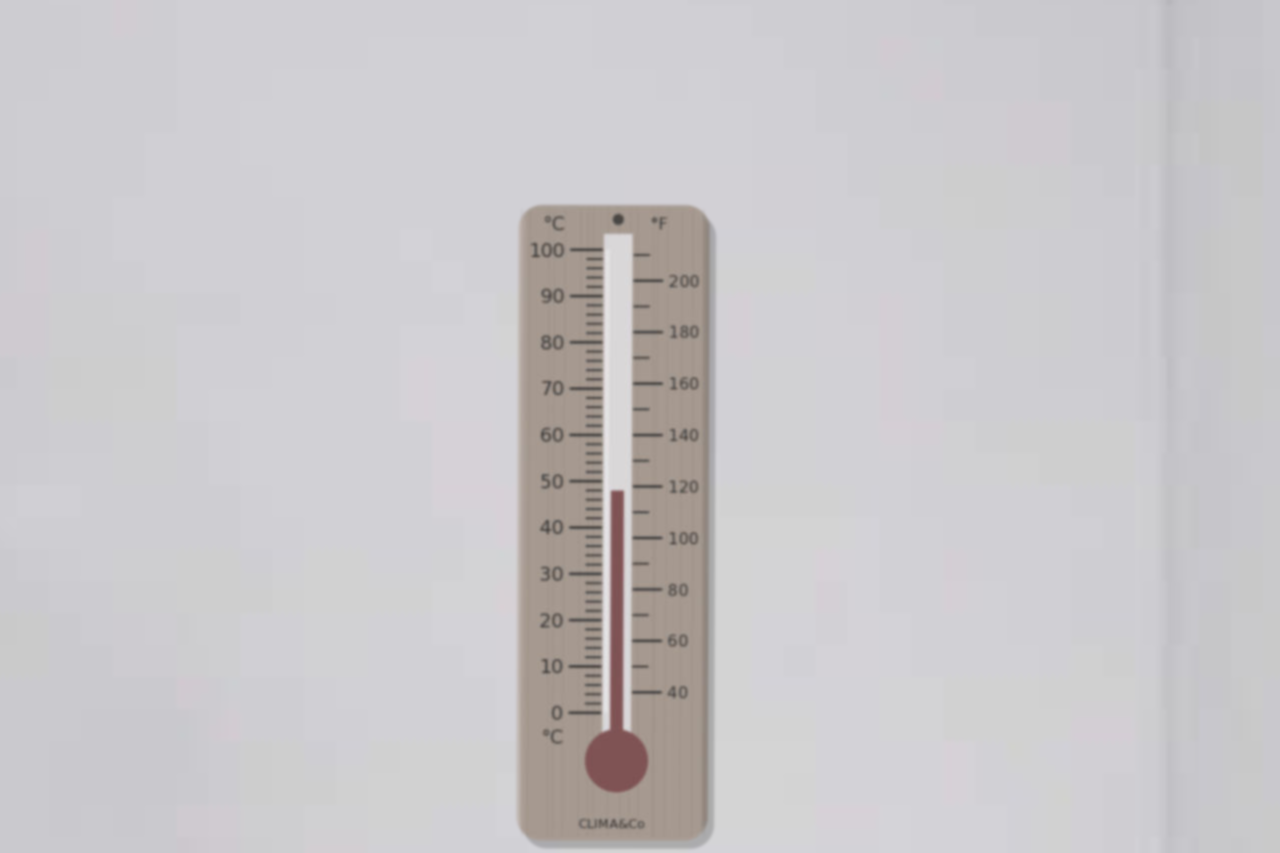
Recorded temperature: 48 °C
